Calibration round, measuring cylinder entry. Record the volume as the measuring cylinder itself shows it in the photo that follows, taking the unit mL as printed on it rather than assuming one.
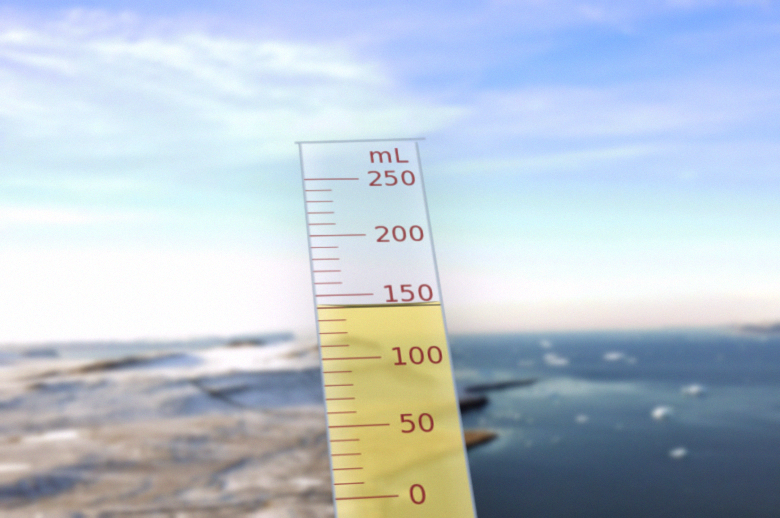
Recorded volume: 140 mL
